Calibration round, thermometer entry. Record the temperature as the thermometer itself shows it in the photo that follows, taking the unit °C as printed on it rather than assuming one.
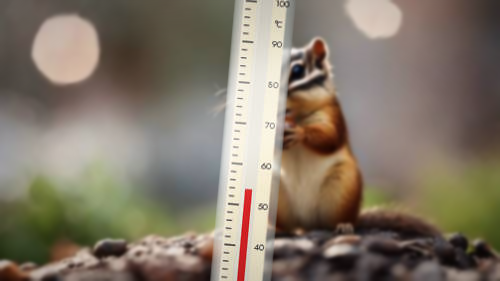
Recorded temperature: 54 °C
